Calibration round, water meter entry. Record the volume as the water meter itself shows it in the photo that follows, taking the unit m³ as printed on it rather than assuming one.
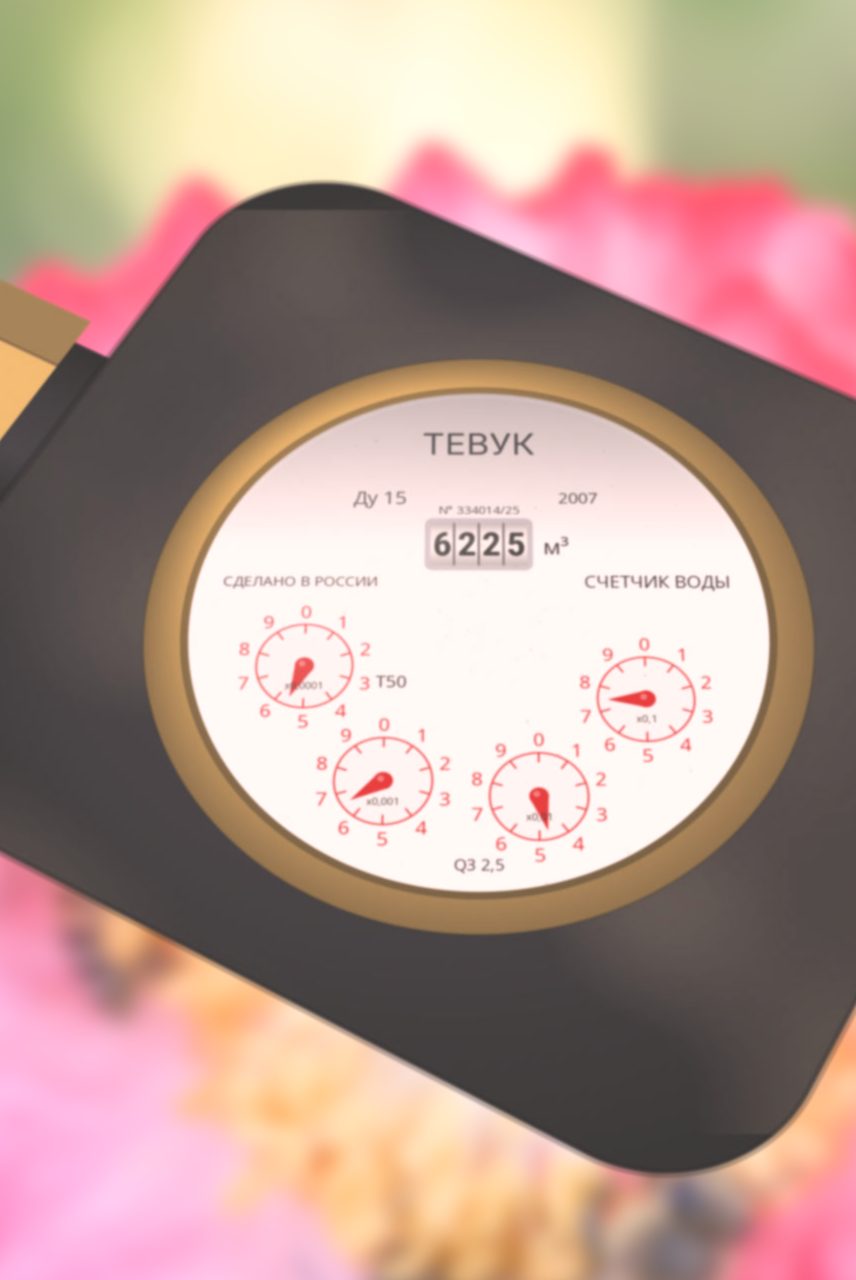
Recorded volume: 6225.7465 m³
